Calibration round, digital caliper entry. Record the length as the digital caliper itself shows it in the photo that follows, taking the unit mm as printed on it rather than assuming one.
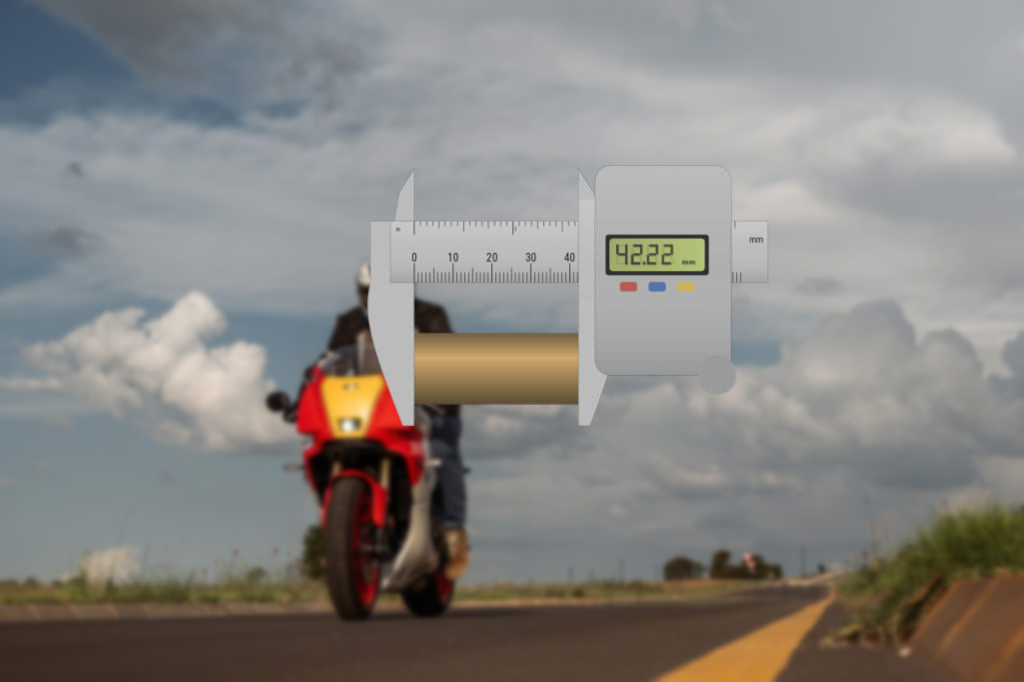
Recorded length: 42.22 mm
